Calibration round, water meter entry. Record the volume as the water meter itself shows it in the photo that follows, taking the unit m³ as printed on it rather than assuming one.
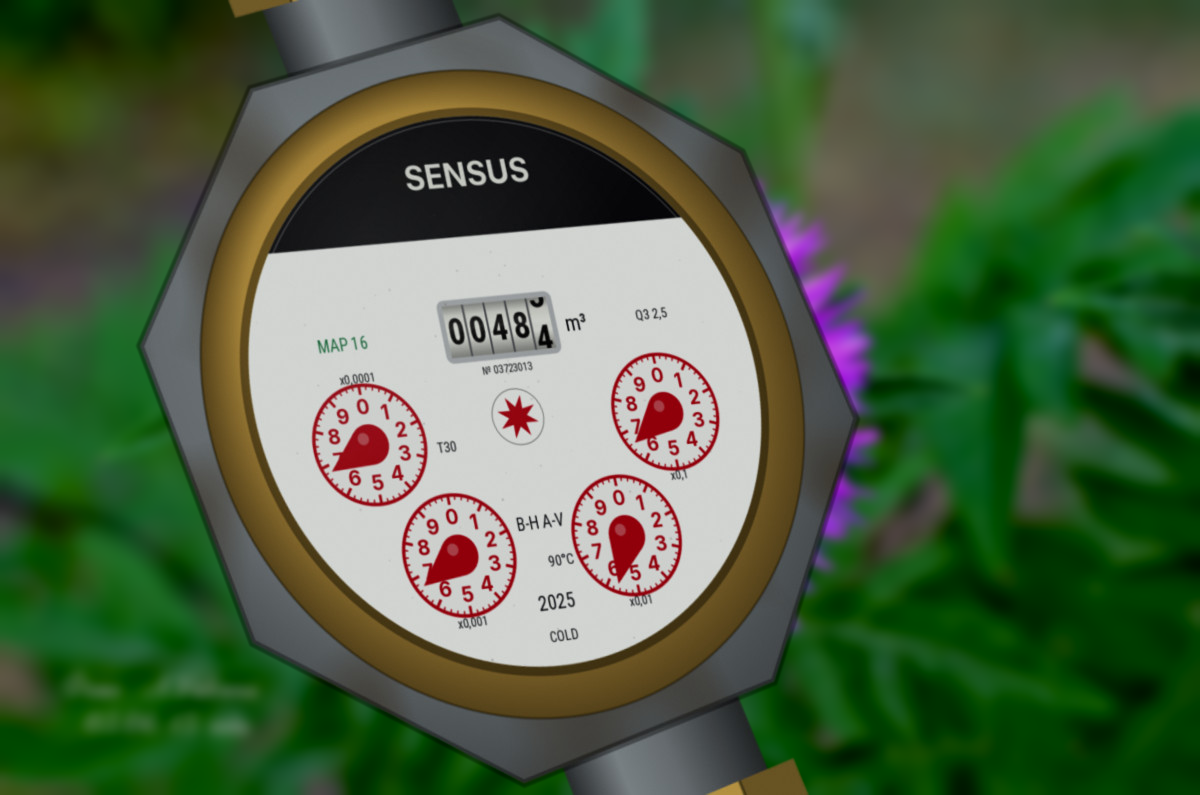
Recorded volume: 483.6566 m³
